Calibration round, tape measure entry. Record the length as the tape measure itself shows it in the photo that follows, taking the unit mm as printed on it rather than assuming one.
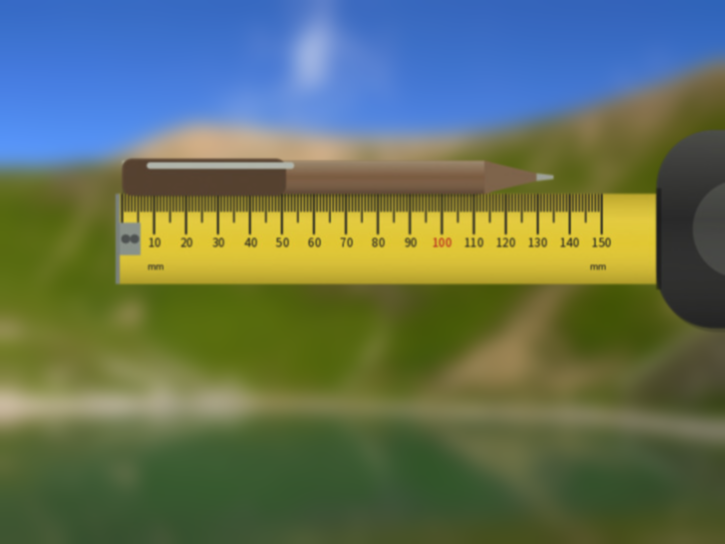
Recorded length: 135 mm
